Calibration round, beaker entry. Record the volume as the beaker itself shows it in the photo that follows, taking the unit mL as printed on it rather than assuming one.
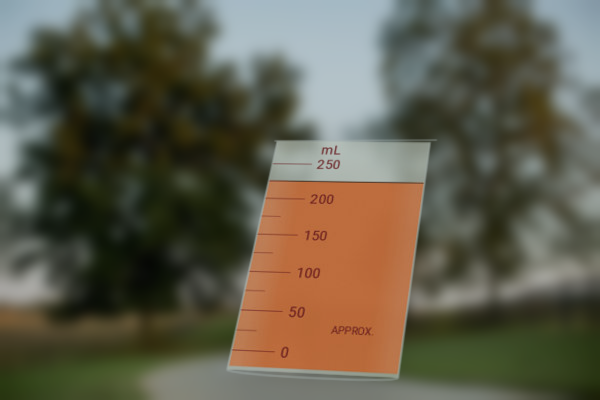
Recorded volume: 225 mL
